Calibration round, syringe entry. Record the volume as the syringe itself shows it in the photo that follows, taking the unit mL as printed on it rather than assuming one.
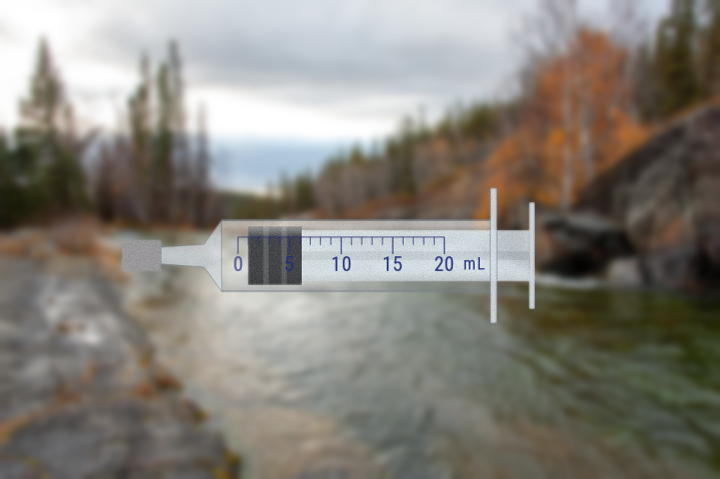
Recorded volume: 1 mL
